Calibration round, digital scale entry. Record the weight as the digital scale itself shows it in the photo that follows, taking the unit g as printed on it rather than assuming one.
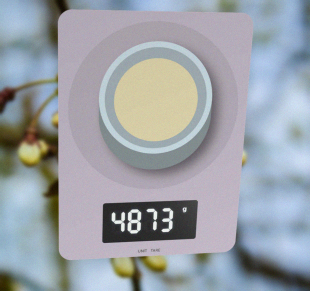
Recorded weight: 4873 g
